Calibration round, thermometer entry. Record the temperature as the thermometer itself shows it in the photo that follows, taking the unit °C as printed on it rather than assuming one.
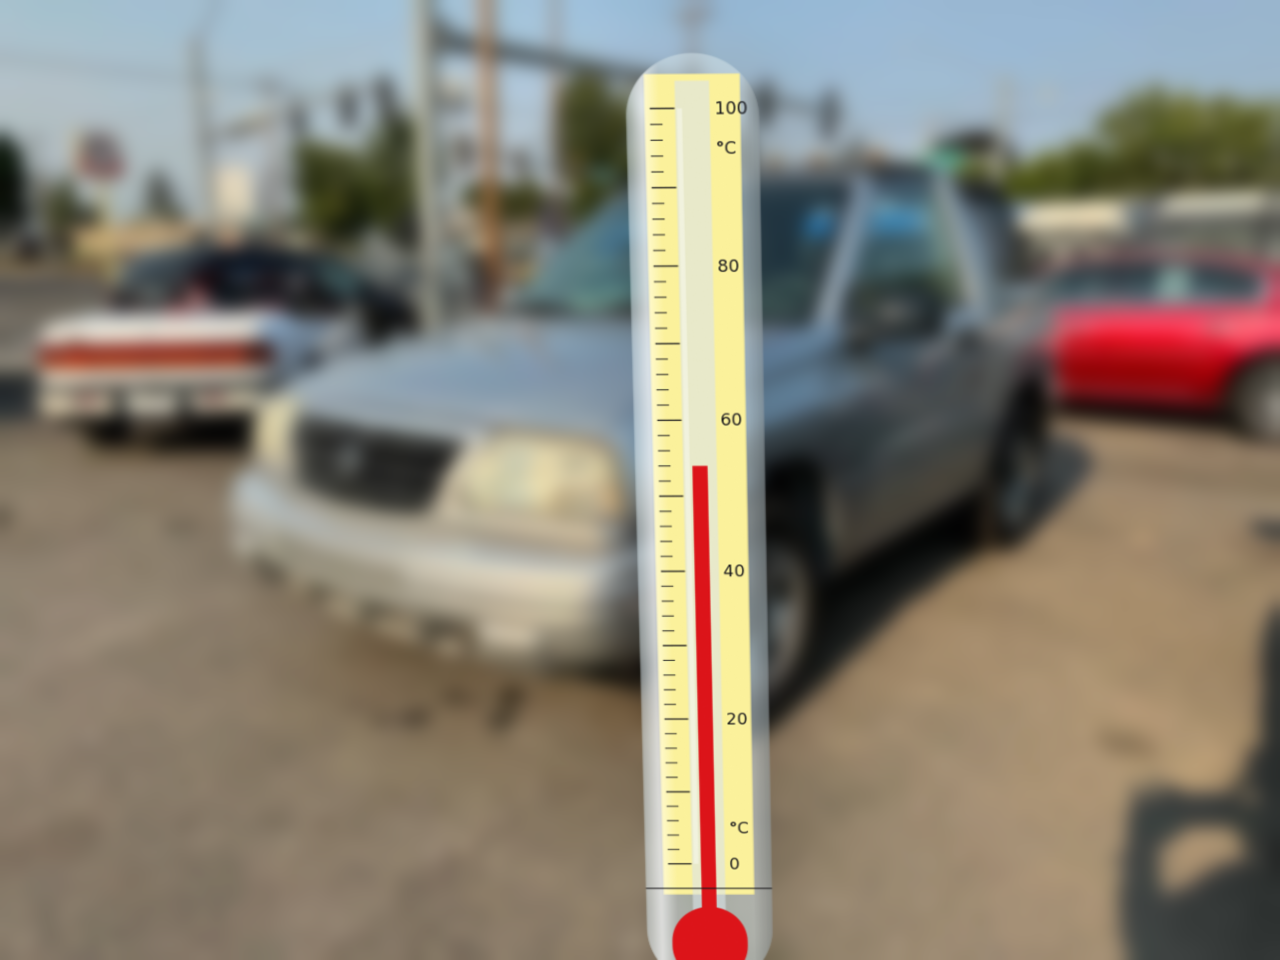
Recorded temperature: 54 °C
